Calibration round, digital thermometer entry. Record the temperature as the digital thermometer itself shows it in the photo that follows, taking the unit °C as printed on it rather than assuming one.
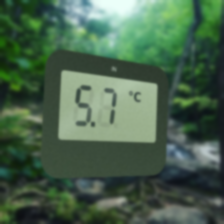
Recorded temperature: 5.7 °C
